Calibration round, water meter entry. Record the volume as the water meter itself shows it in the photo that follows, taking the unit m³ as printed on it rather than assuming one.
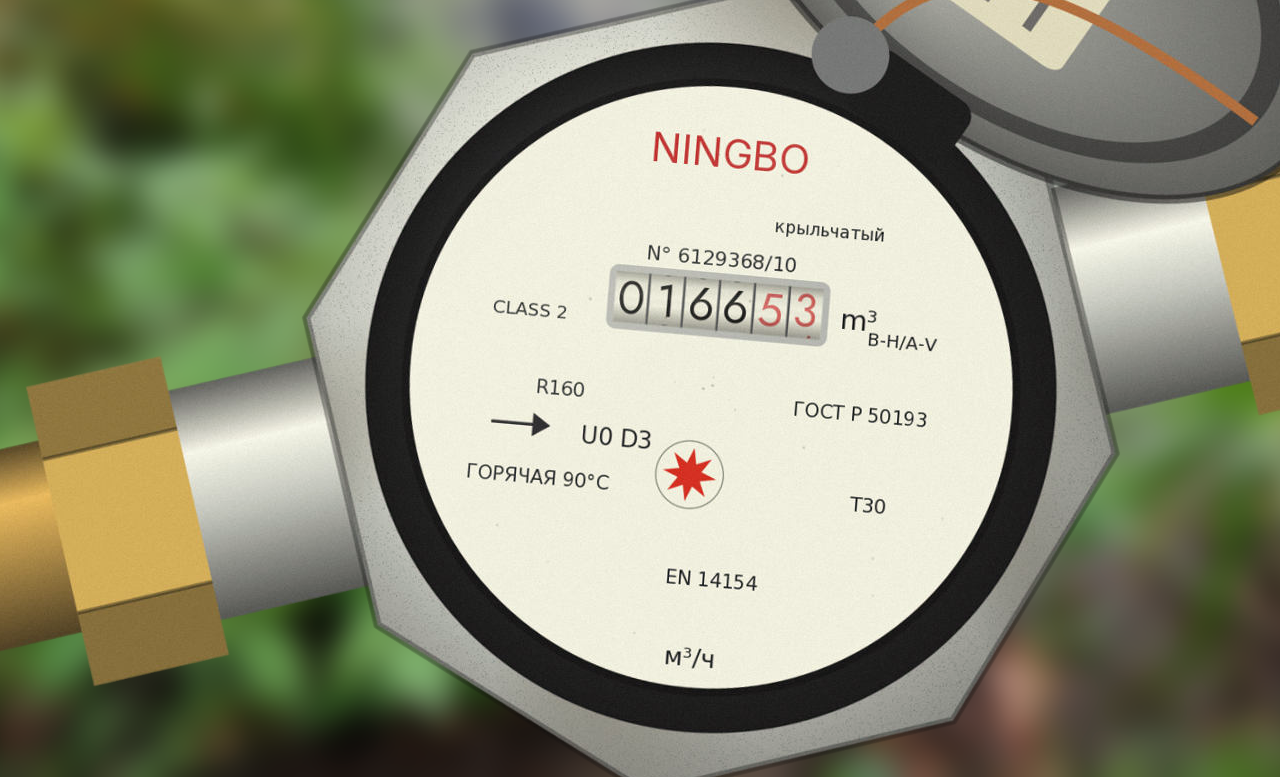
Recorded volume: 166.53 m³
